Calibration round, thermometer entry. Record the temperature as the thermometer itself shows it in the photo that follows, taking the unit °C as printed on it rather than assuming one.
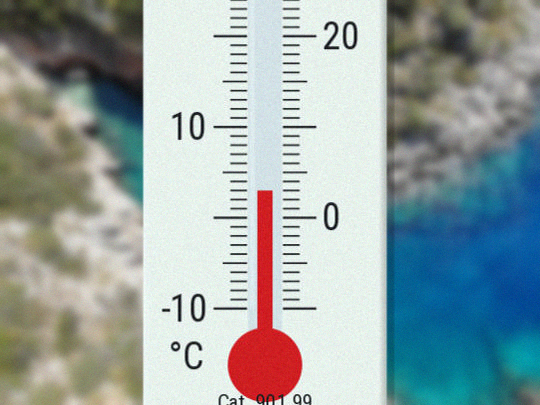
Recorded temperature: 3 °C
